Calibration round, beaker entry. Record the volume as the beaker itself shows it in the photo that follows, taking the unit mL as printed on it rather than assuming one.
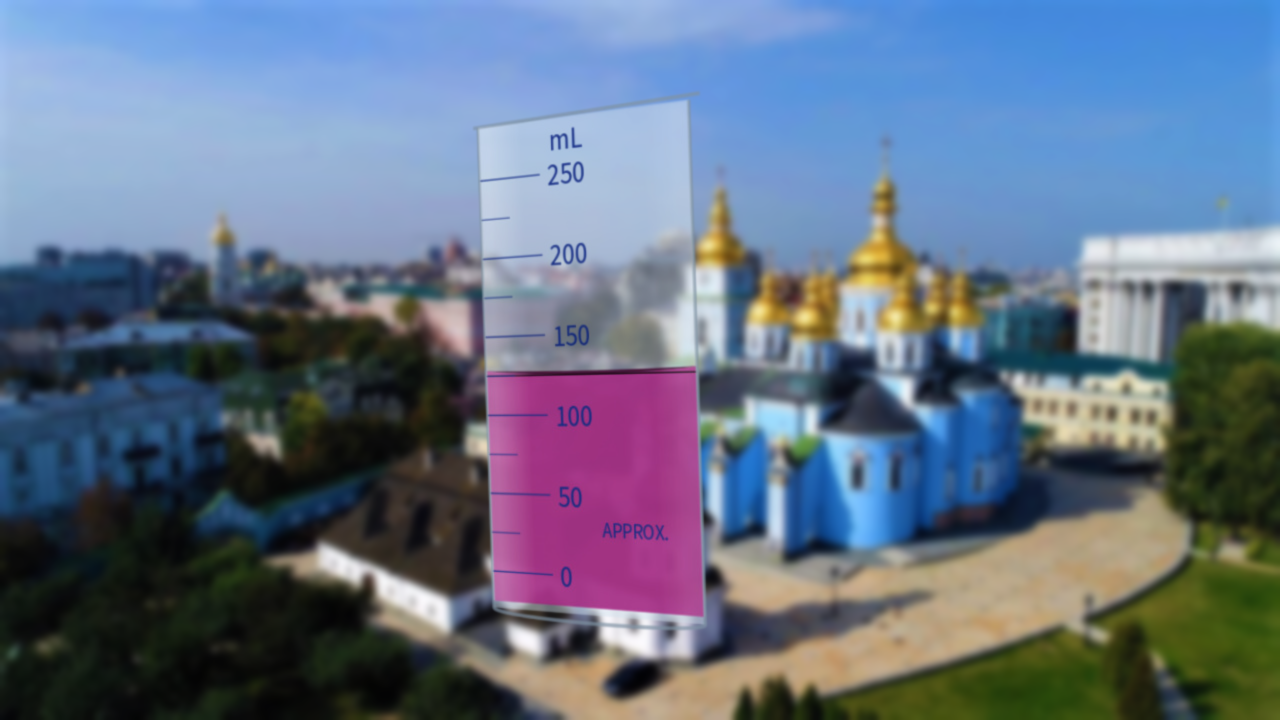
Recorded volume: 125 mL
